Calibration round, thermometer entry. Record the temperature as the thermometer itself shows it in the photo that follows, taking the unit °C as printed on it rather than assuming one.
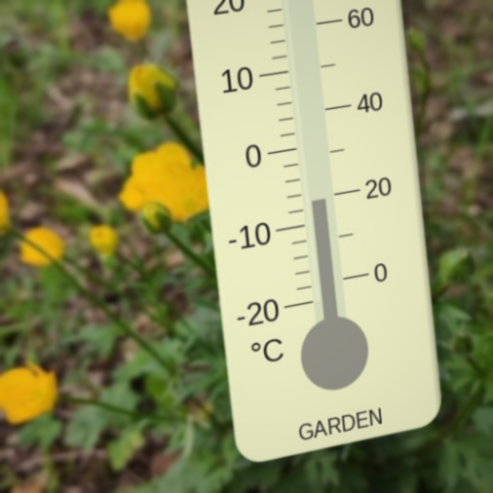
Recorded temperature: -7 °C
